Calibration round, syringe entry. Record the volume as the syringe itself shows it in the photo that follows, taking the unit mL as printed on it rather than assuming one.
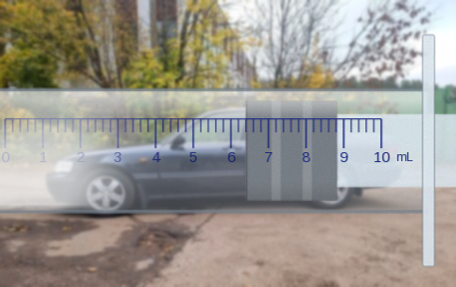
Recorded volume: 6.4 mL
